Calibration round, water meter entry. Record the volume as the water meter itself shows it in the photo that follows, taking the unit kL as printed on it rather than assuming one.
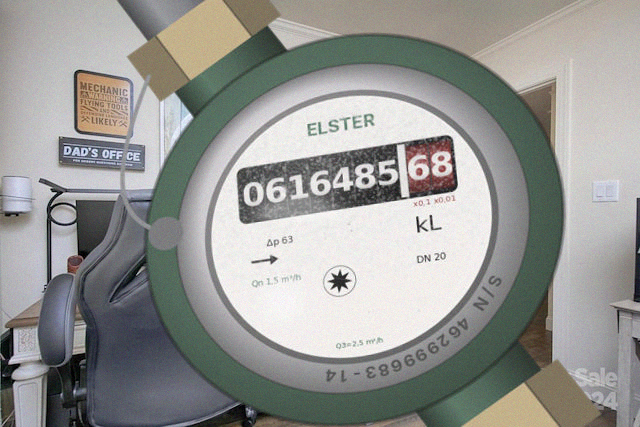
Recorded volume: 616485.68 kL
